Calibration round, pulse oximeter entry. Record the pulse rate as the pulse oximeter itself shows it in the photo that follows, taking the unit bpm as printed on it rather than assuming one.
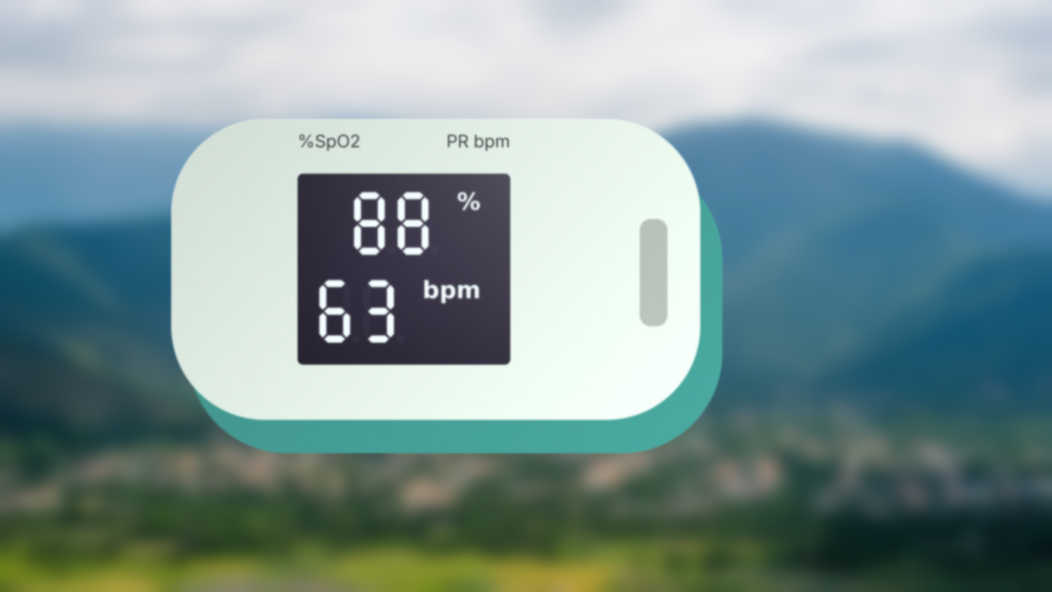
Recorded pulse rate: 63 bpm
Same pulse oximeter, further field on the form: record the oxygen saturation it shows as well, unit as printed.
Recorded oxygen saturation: 88 %
